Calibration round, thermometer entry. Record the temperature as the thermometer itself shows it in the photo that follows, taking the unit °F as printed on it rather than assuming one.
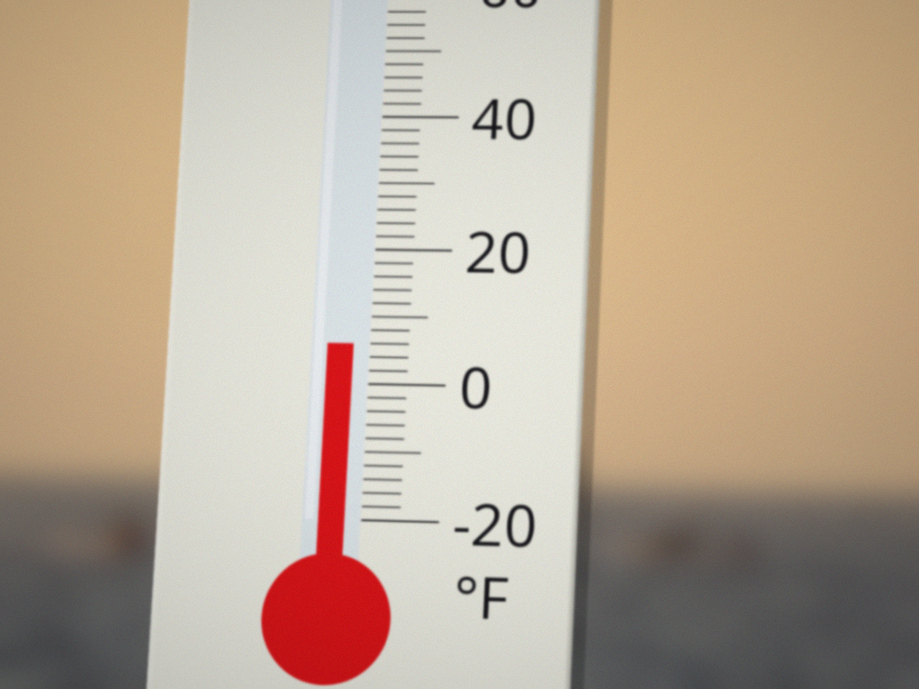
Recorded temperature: 6 °F
